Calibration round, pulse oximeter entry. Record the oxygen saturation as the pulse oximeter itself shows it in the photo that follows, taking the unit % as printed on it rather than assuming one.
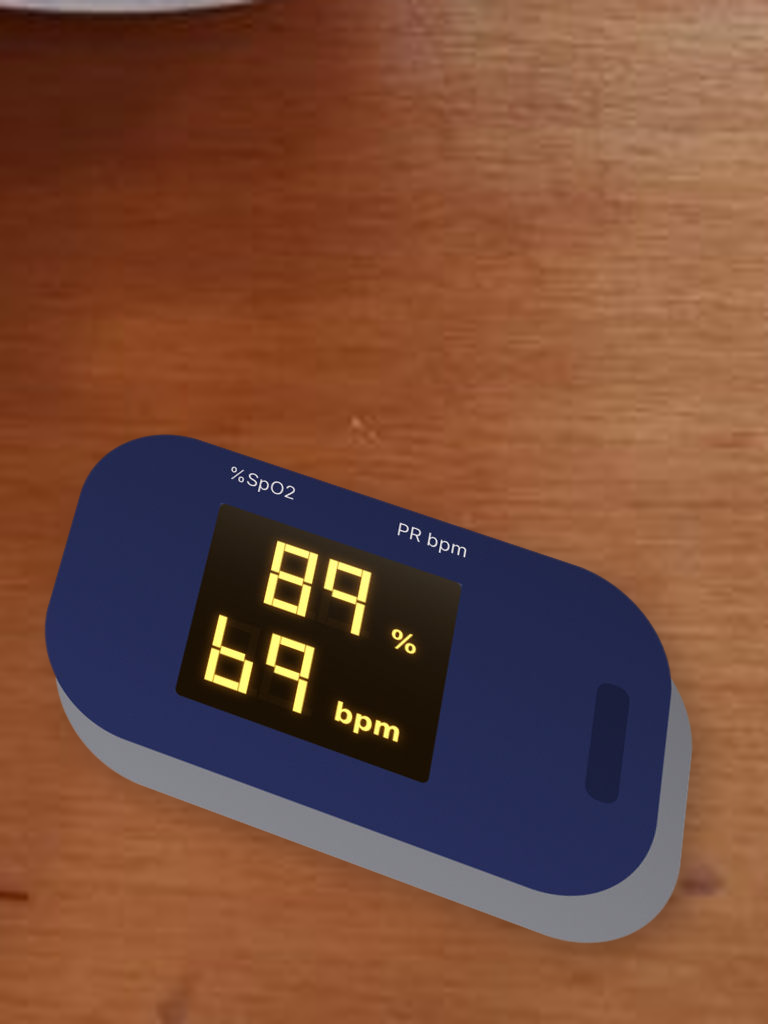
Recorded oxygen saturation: 89 %
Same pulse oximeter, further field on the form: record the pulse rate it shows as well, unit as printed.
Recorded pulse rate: 69 bpm
